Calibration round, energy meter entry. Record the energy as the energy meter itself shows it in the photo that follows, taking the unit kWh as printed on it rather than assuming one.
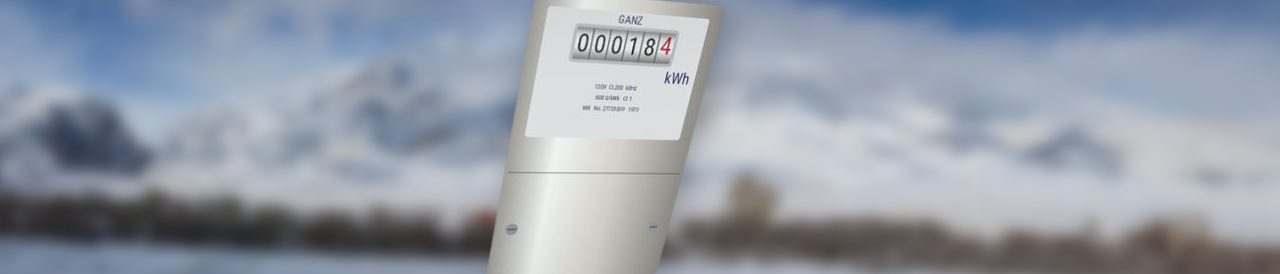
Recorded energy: 18.4 kWh
